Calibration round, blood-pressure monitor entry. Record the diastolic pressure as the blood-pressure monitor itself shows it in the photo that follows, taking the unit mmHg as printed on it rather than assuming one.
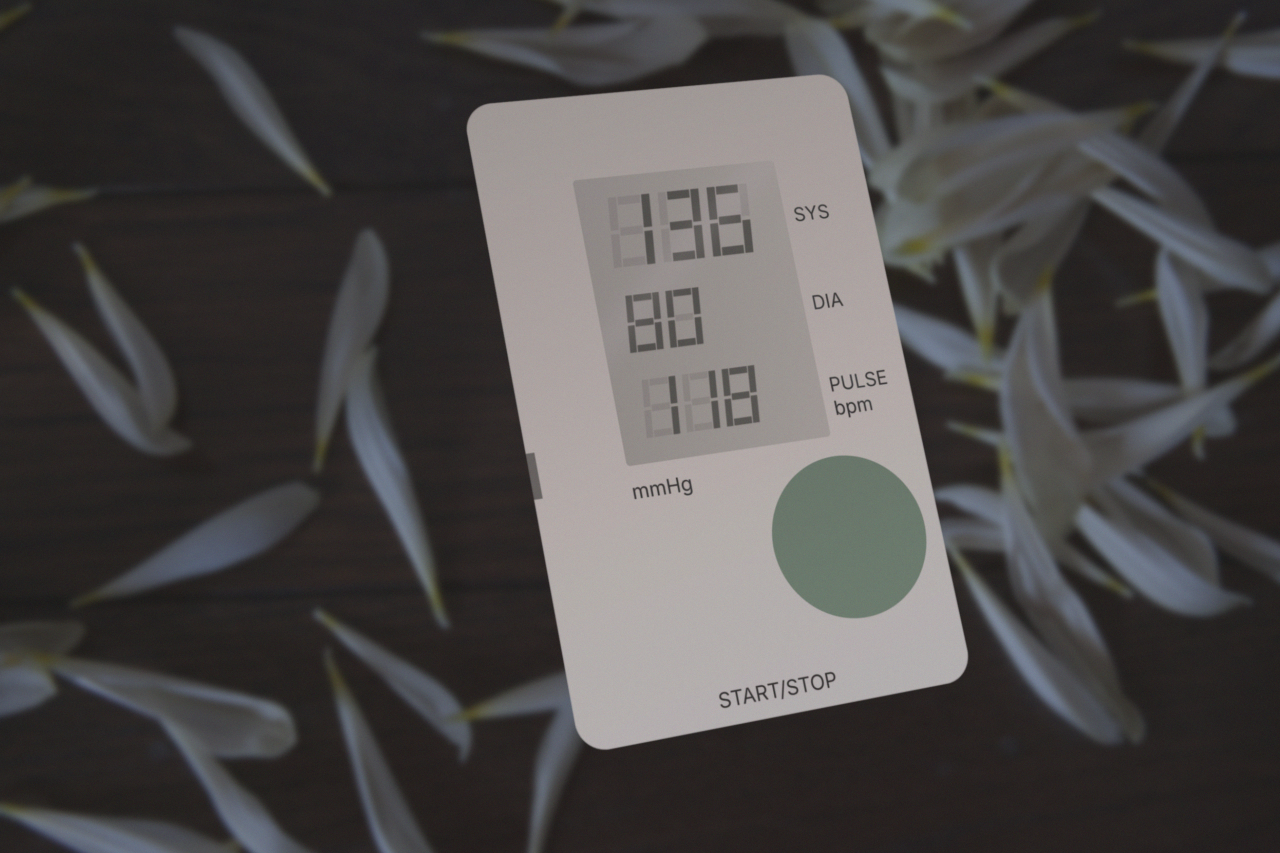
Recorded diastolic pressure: 80 mmHg
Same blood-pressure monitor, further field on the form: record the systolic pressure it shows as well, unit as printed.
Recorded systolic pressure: 136 mmHg
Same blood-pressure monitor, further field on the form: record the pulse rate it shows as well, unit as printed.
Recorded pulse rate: 118 bpm
